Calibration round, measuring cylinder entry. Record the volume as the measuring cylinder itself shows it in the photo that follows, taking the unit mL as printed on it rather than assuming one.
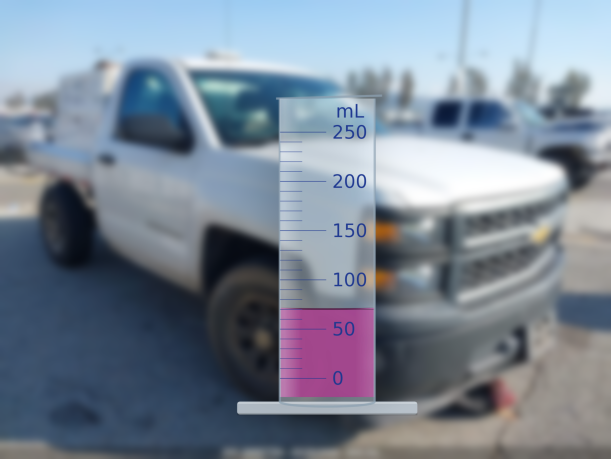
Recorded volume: 70 mL
